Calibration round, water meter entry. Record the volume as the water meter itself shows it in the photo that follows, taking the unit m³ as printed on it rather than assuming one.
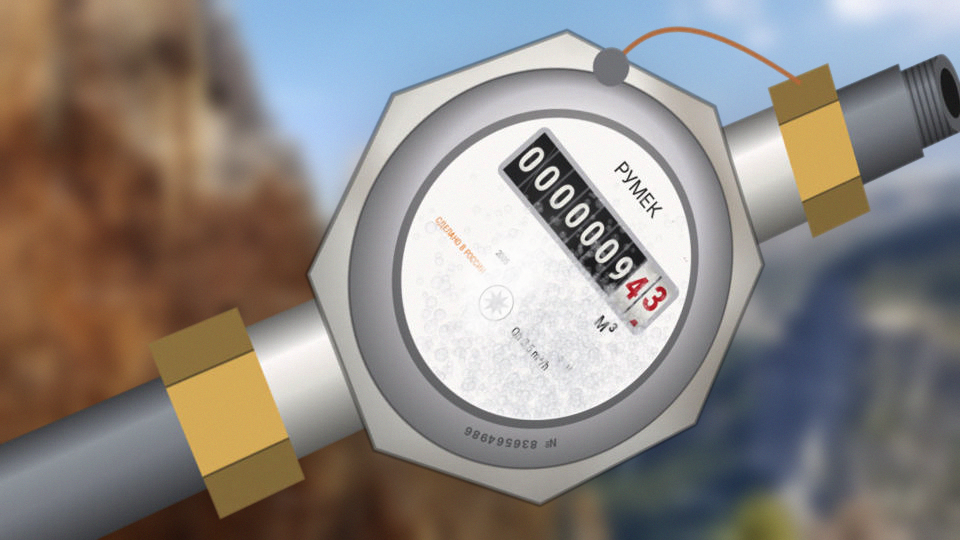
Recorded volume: 9.43 m³
